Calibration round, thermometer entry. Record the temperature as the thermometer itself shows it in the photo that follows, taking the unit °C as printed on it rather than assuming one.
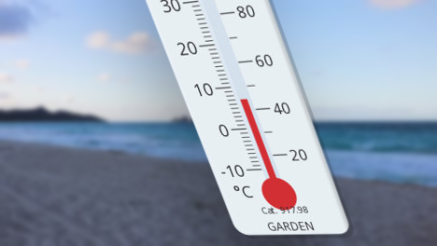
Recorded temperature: 7 °C
